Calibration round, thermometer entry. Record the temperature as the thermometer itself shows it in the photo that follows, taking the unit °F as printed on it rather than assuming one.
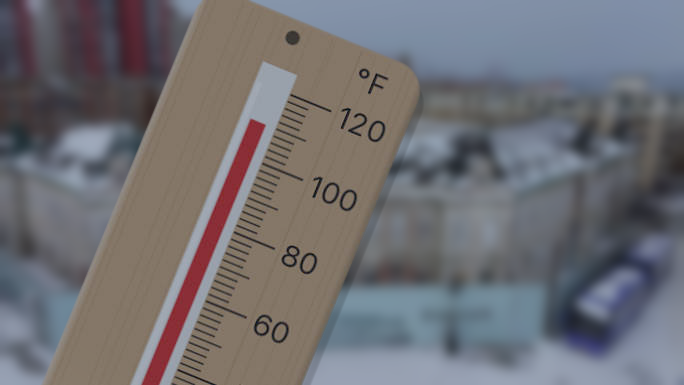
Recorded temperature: 110 °F
